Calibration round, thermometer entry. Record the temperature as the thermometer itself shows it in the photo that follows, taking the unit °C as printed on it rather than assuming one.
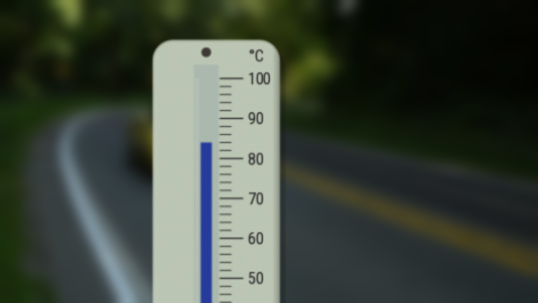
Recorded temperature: 84 °C
